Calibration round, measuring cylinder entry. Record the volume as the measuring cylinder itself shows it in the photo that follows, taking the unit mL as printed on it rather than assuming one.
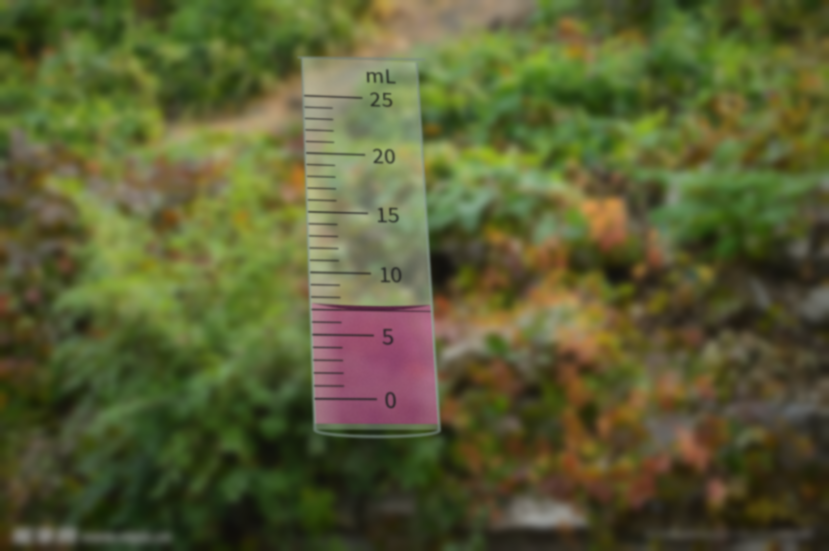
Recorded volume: 7 mL
